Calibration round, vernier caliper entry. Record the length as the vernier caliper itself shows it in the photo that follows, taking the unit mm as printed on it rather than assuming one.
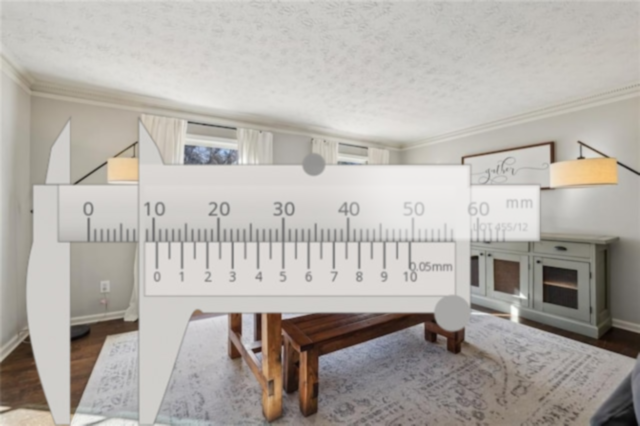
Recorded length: 10.5 mm
